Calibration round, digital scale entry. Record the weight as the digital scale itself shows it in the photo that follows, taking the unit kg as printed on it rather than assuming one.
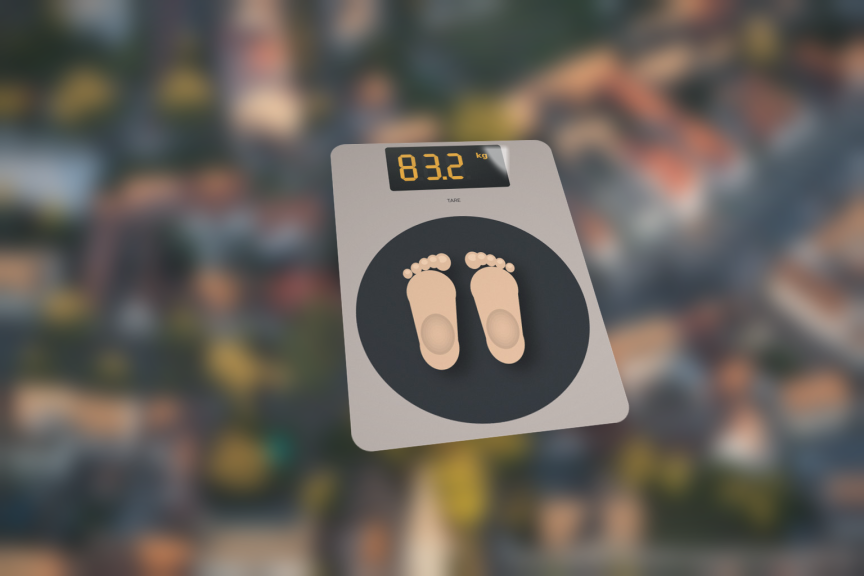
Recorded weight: 83.2 kg
